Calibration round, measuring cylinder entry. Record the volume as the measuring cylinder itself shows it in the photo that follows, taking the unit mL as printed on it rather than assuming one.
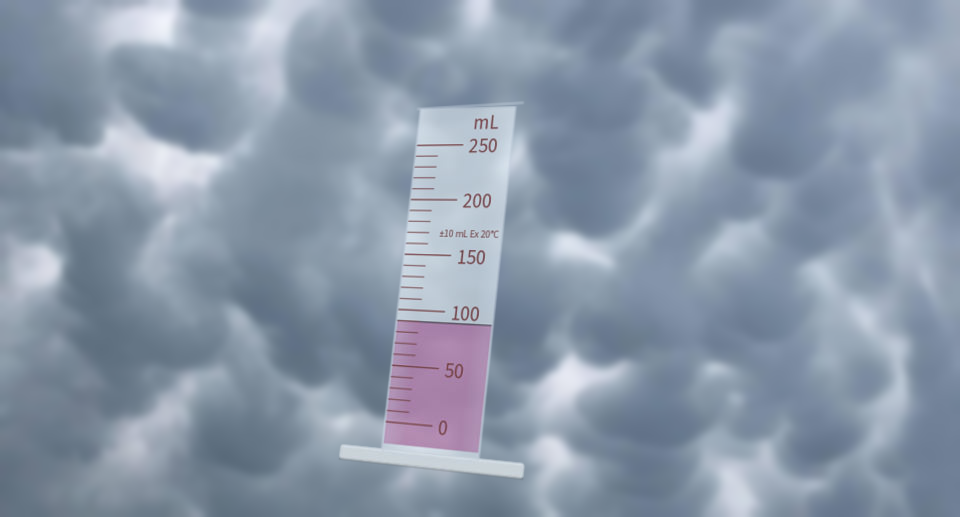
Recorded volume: 90 mL
